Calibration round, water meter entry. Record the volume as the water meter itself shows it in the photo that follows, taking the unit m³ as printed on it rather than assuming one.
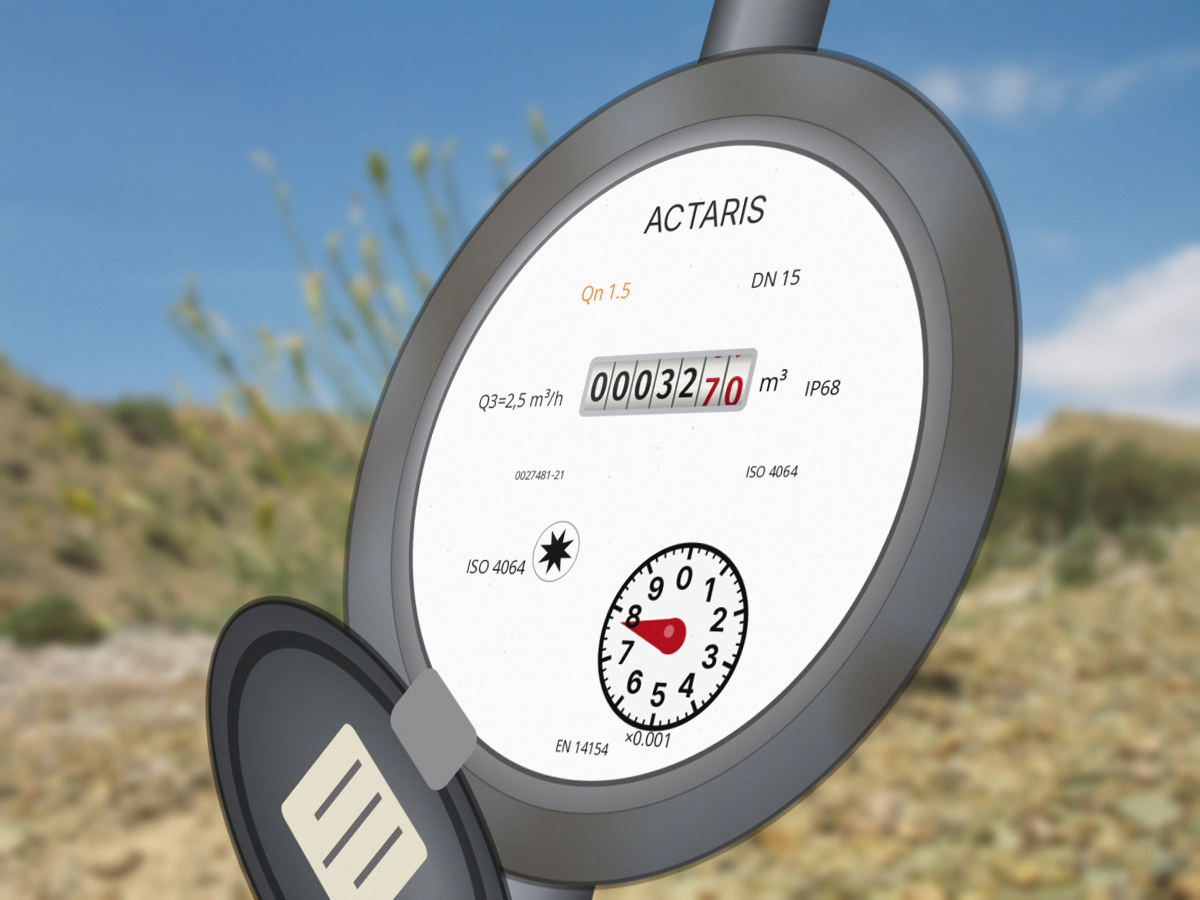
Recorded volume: 32.697 m³
